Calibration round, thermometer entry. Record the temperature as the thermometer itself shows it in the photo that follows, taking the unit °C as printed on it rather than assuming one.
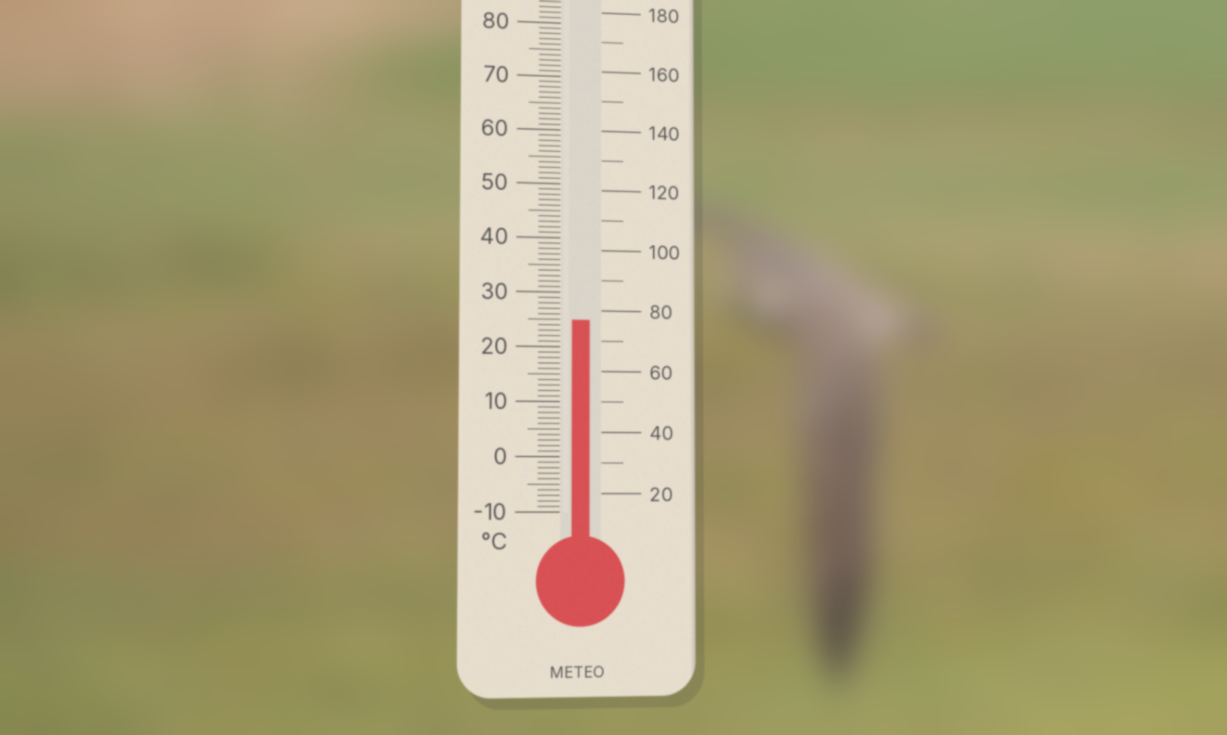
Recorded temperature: 25 °C
